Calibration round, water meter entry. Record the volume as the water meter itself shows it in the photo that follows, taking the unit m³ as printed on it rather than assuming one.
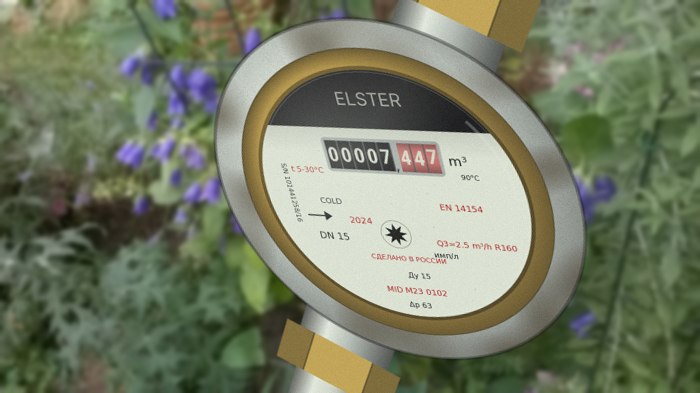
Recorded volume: 7.447 m³
